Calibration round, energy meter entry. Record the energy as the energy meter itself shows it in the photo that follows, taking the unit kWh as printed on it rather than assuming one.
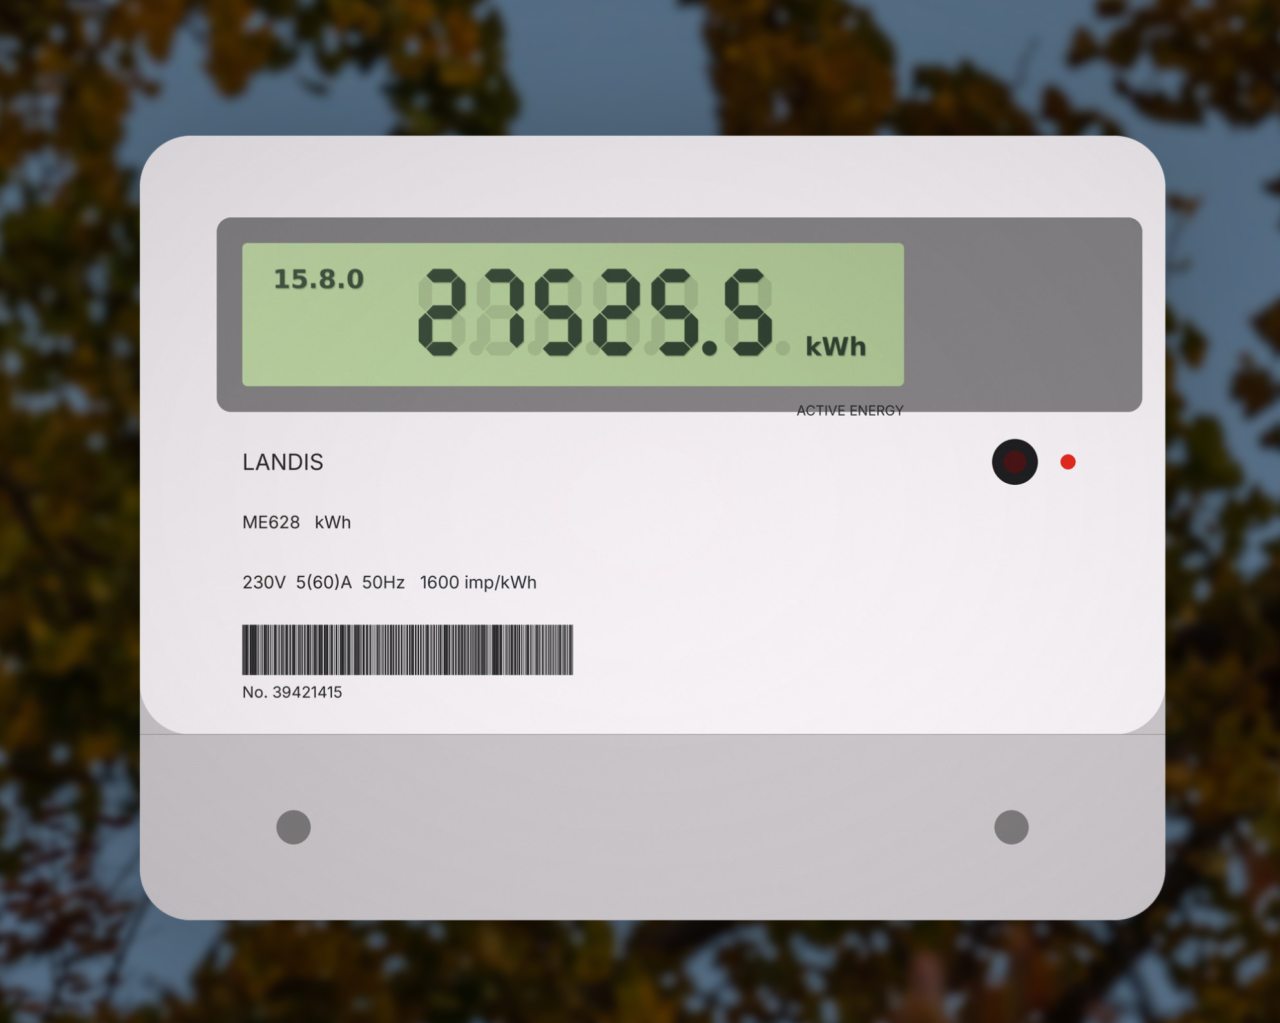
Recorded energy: 27525.5 kWh
